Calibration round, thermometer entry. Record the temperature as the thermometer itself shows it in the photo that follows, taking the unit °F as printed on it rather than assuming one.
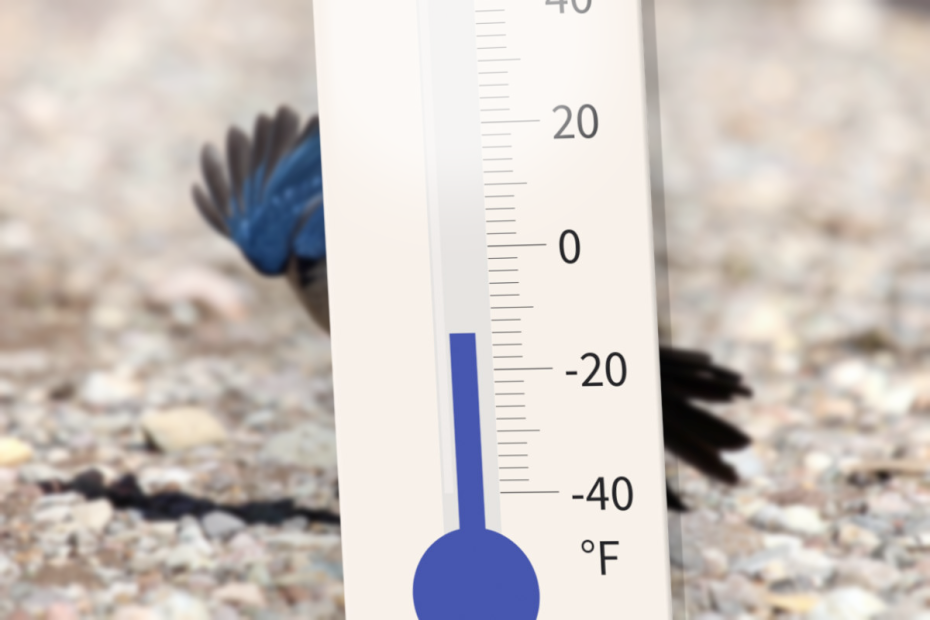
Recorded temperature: -14 °F
